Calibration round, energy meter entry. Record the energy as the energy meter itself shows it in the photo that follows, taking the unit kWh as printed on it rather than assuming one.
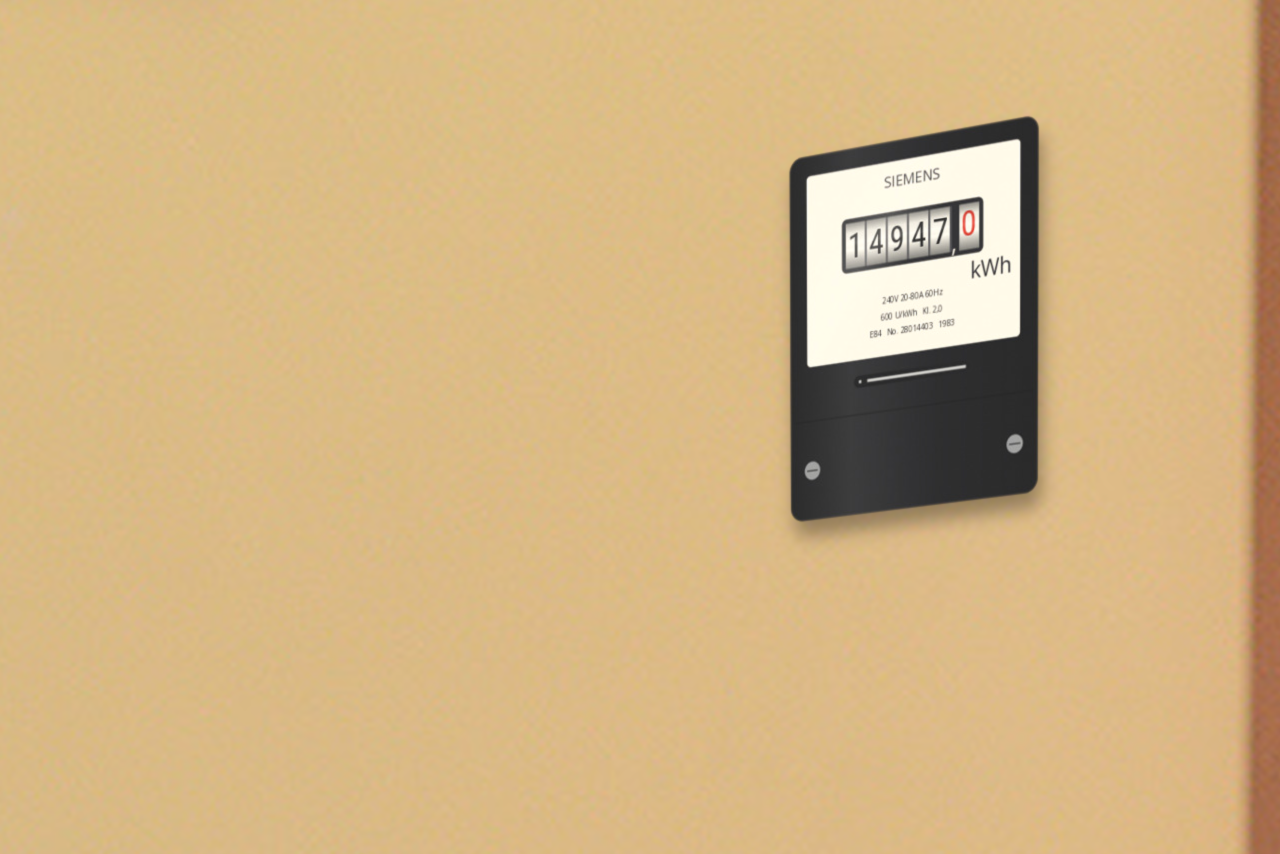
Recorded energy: 14947.0 kWh
